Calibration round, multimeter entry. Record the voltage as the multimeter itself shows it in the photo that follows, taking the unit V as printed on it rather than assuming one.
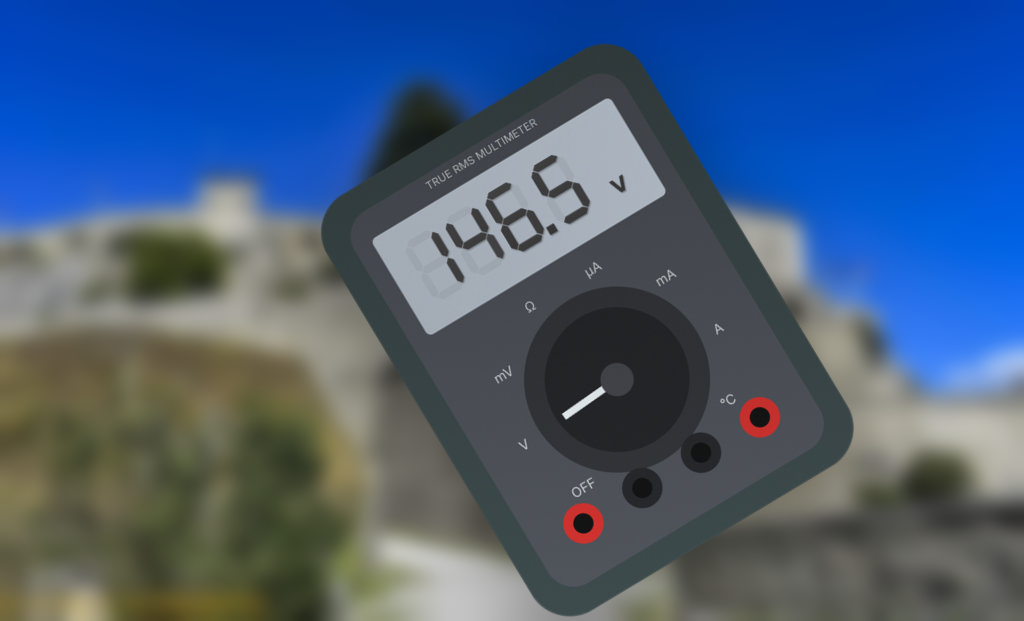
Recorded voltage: 146.5 V
